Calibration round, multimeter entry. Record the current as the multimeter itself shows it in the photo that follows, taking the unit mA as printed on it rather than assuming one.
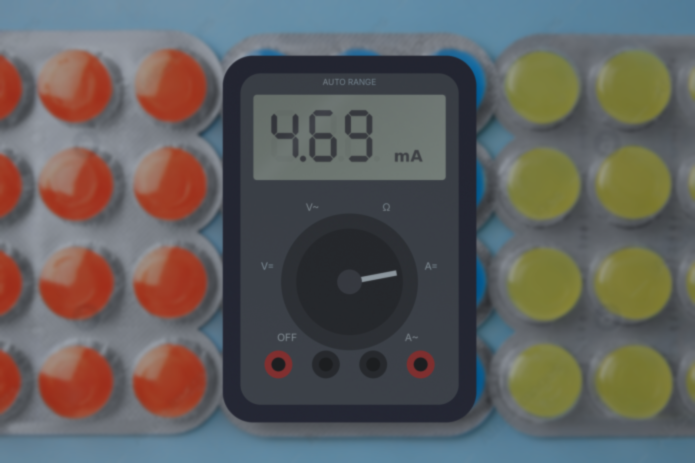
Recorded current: 4.69 mA
